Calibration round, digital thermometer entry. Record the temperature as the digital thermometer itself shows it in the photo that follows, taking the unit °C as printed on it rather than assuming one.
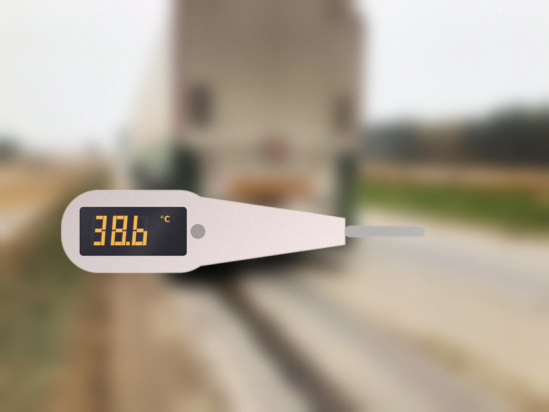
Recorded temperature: 38.6 °C
